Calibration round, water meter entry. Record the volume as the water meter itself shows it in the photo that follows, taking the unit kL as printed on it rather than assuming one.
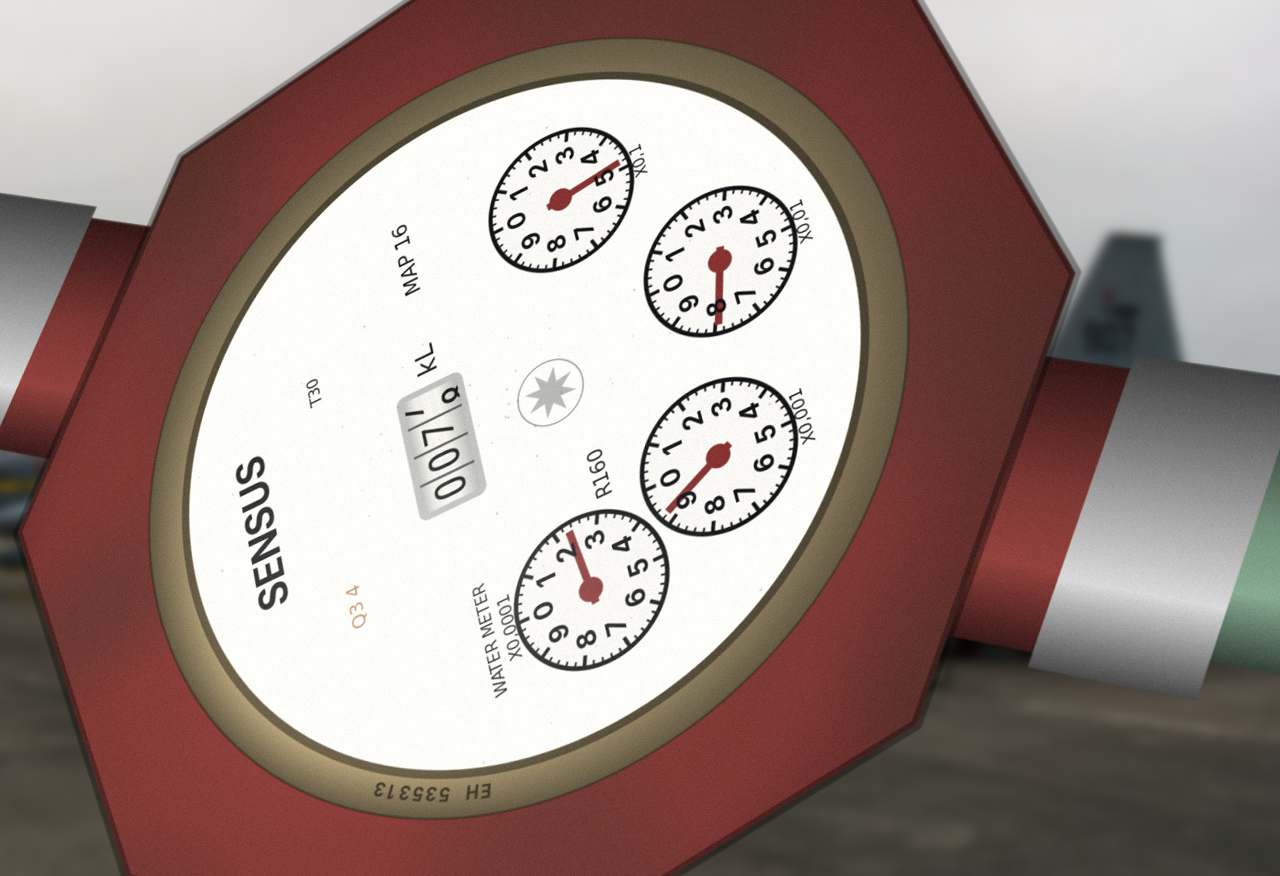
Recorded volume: 77.4792 kL
